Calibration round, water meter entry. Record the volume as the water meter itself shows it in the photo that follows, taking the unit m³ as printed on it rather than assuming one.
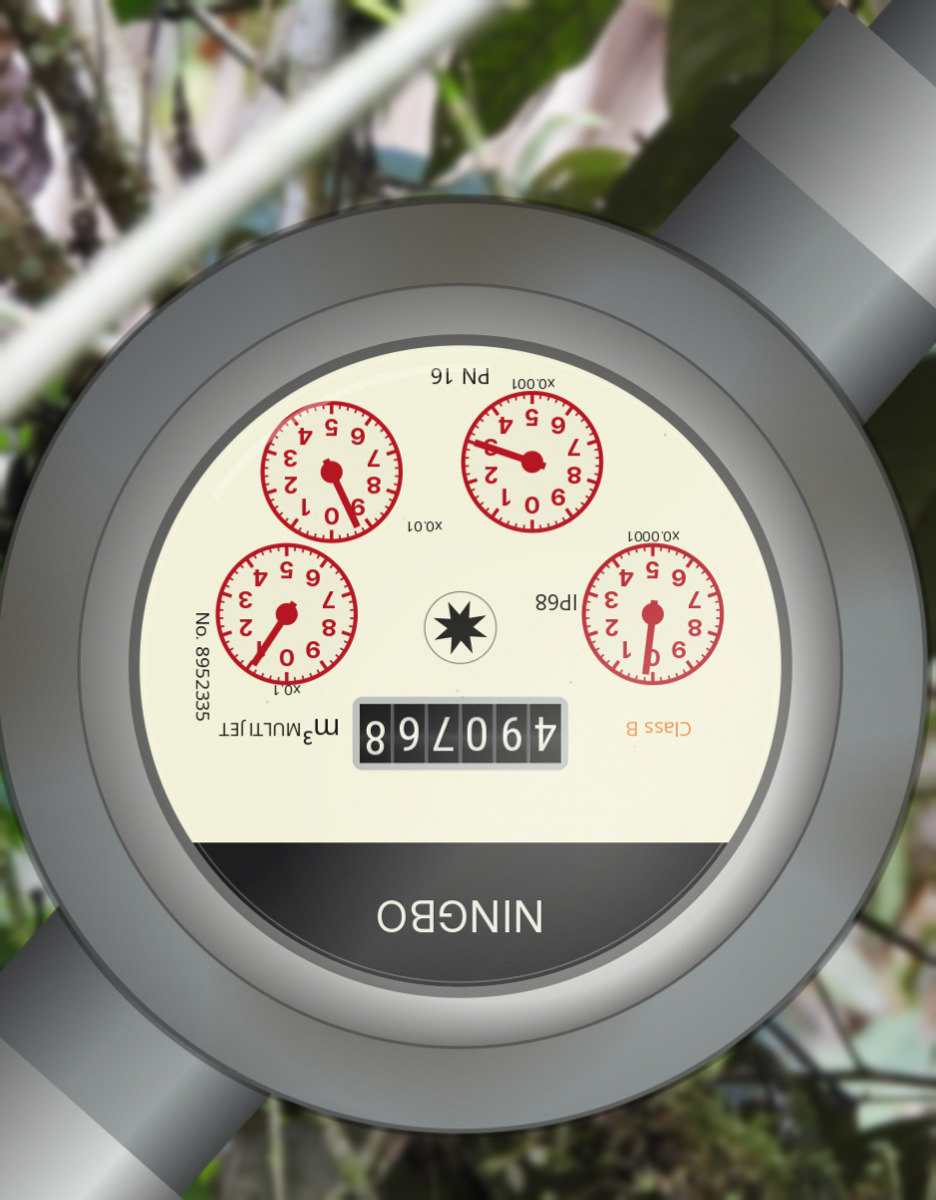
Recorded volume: 490768.0930 m³
